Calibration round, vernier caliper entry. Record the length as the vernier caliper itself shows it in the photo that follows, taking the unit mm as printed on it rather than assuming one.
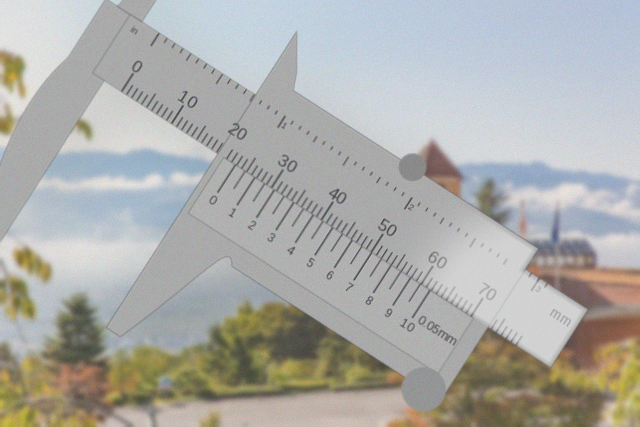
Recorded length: 22.8 mm
